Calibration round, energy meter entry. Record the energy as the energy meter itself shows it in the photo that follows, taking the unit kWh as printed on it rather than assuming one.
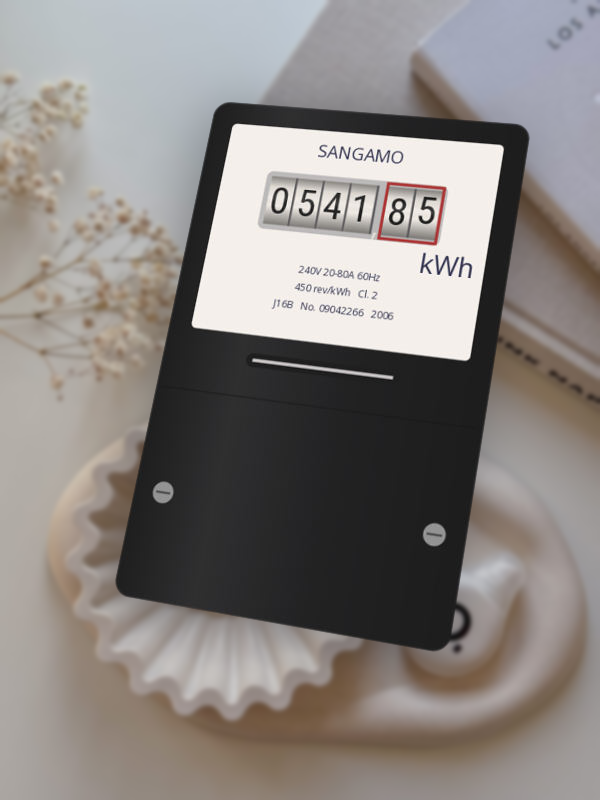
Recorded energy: 541.85 kWh
